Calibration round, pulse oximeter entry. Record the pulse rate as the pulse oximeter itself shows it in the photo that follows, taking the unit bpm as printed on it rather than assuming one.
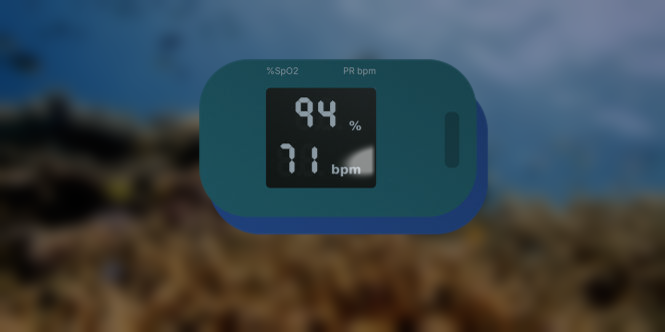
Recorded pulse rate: 71 bpm
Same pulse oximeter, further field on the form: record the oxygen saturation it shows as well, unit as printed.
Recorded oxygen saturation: 94 %
